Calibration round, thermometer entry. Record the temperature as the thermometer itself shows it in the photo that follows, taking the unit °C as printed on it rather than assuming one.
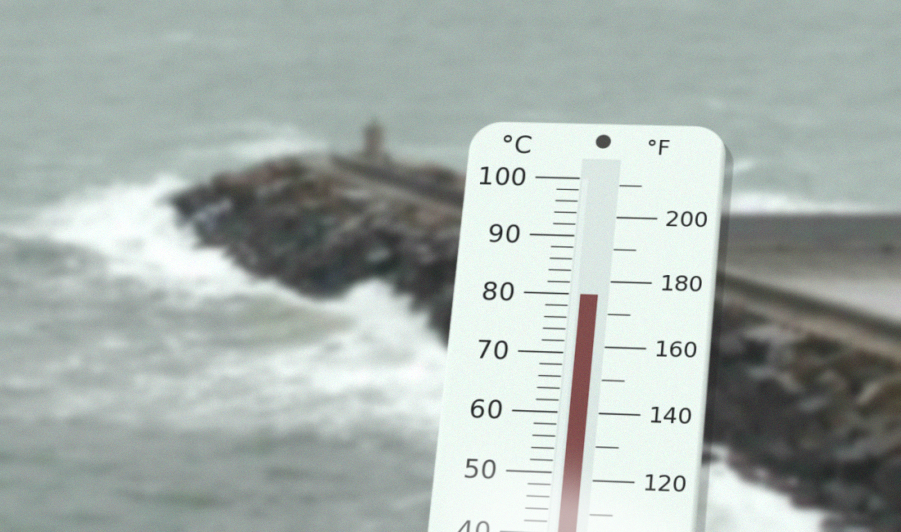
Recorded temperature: 80 °C
